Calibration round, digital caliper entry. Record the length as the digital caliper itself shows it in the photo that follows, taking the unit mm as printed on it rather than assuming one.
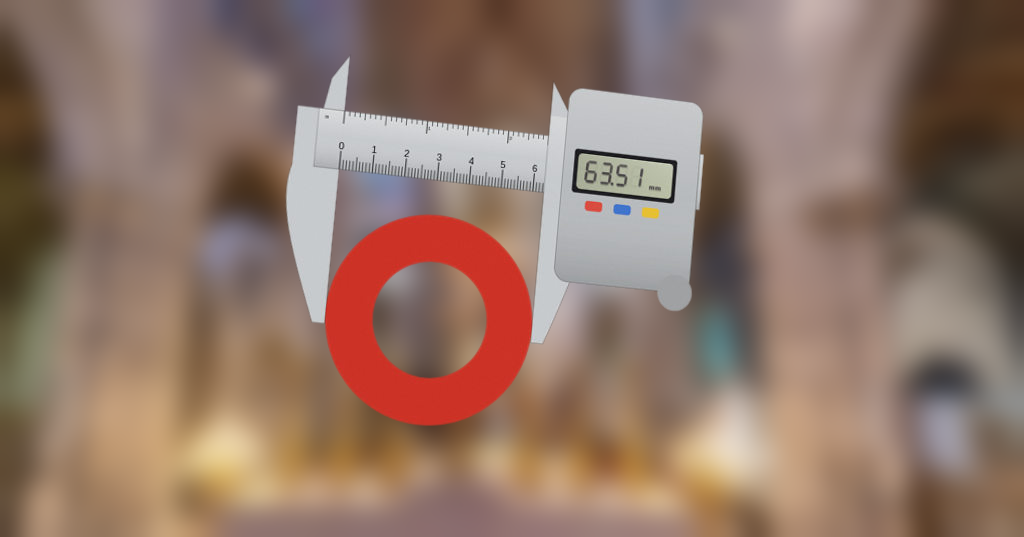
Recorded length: 63.51 mm
